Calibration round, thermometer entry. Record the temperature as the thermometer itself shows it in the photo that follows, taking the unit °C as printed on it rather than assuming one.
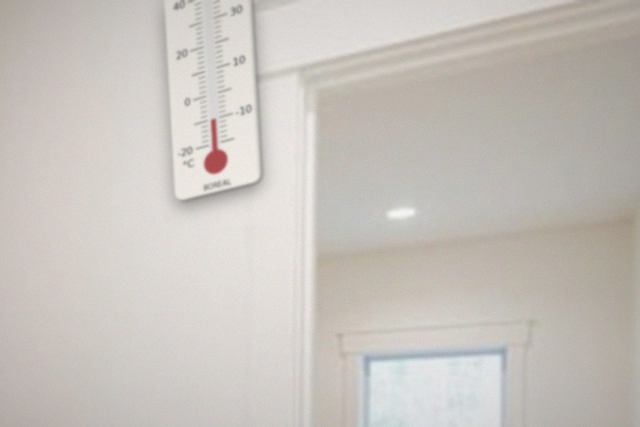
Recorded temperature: -10 °C
